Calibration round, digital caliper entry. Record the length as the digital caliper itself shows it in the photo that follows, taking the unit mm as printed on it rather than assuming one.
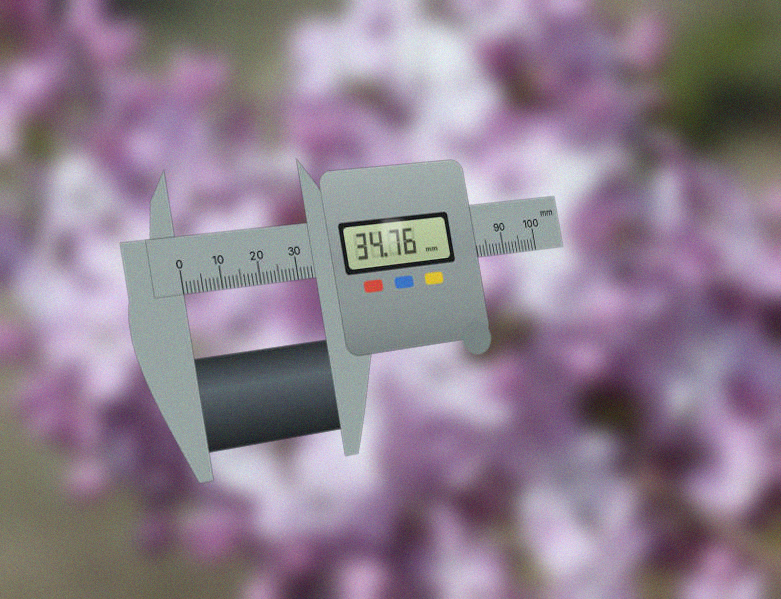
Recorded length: 34.76 mm
